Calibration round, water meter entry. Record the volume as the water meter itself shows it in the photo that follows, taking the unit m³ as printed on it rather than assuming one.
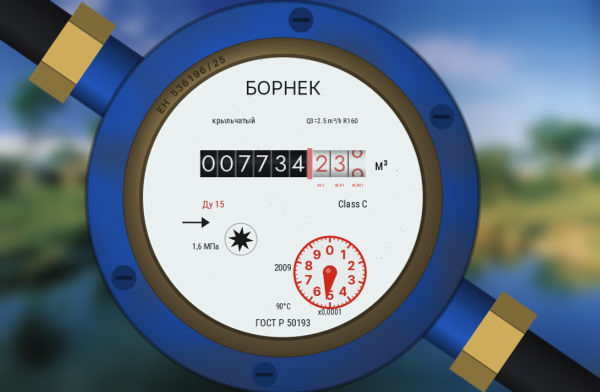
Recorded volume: 7734.2385 m³
